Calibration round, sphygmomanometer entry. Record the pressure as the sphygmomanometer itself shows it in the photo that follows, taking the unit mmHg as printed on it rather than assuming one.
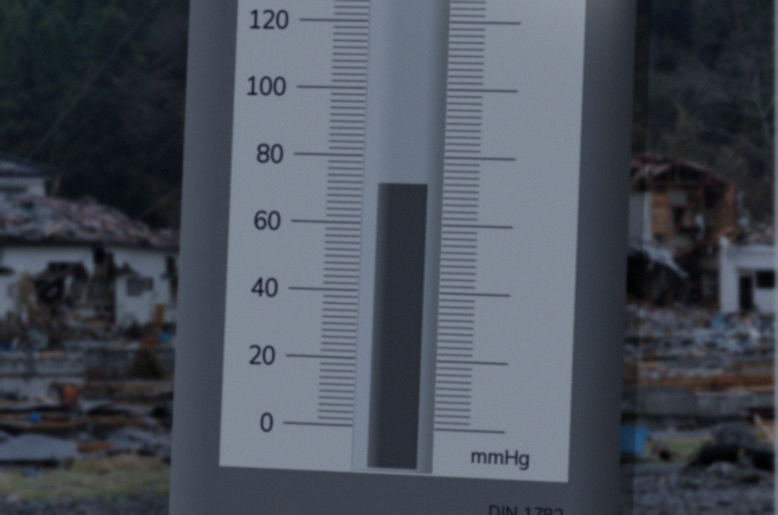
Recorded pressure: 72 mmHg
